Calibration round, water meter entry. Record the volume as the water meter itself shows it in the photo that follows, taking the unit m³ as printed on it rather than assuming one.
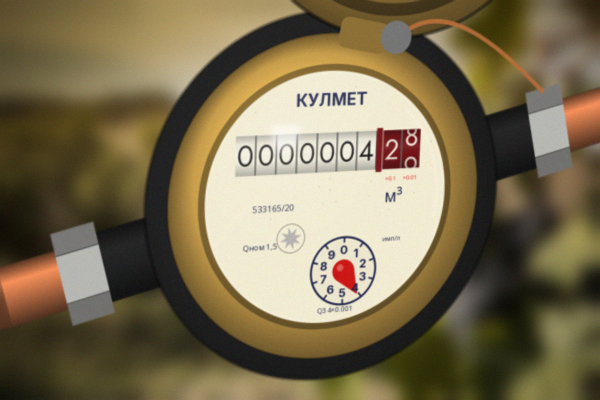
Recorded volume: 4.284 m³
